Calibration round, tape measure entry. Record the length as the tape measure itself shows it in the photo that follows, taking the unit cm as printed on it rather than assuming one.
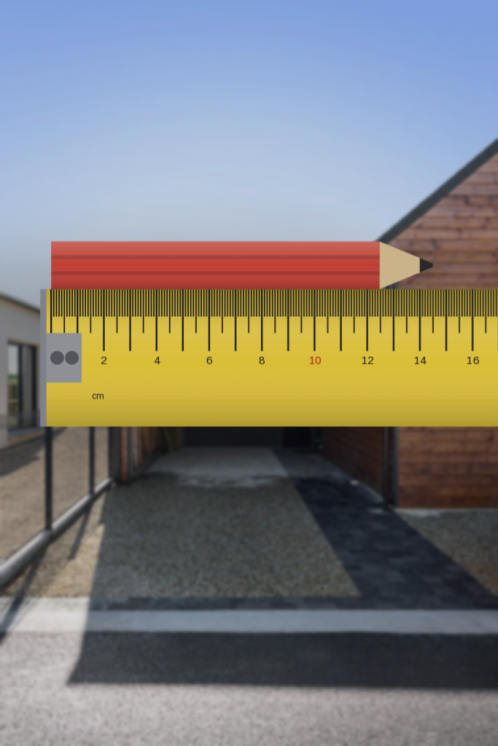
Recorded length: 14.5 cm
